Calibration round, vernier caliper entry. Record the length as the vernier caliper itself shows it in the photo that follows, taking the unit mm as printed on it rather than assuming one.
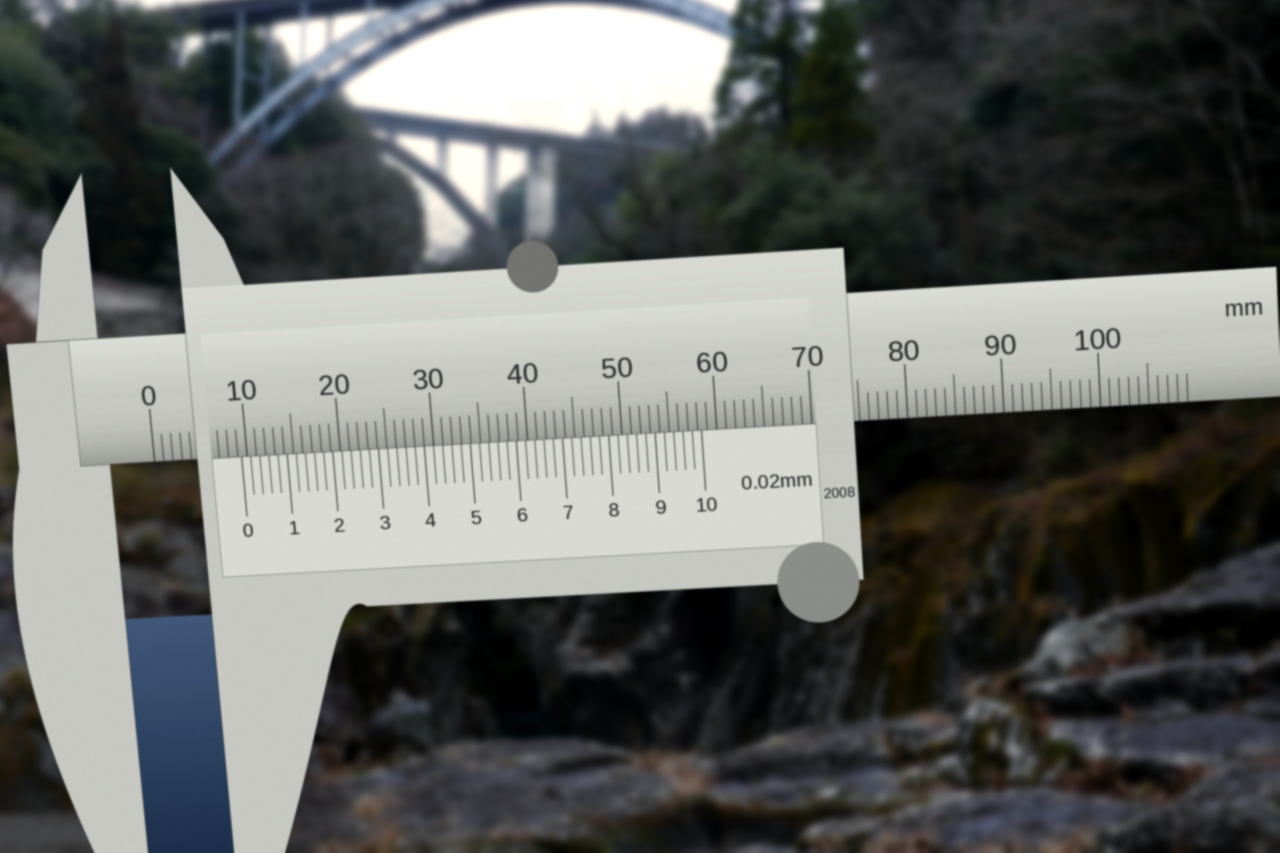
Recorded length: 9.4 mm
